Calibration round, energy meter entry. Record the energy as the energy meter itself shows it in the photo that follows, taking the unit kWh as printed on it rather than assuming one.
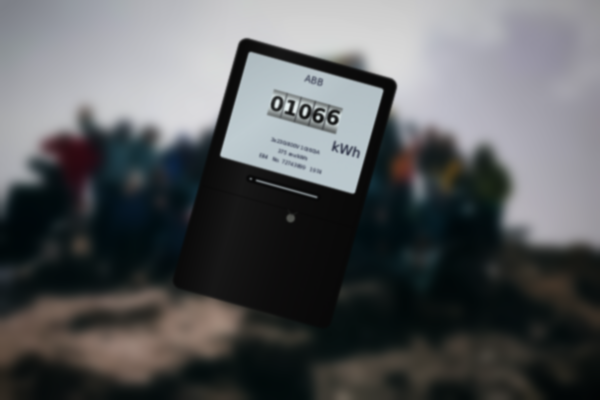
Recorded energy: 1066 kWh
